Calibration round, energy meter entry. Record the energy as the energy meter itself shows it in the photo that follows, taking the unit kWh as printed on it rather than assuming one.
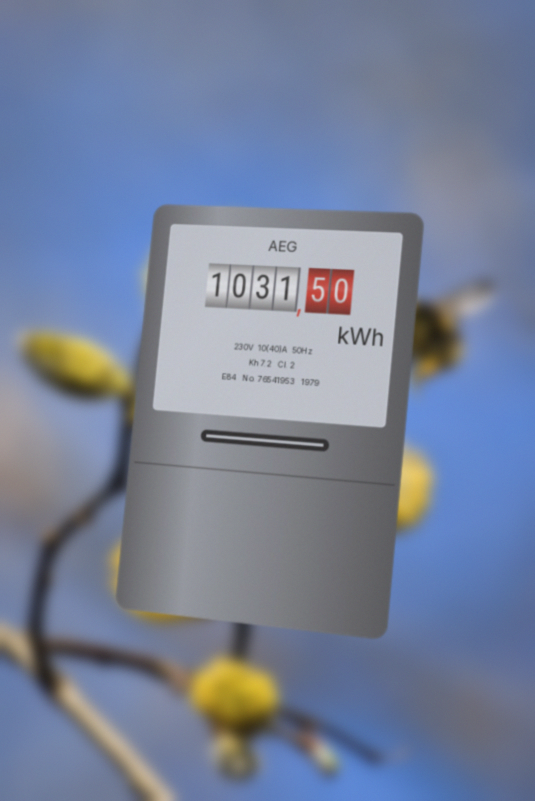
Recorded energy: 1031.50 kWh
